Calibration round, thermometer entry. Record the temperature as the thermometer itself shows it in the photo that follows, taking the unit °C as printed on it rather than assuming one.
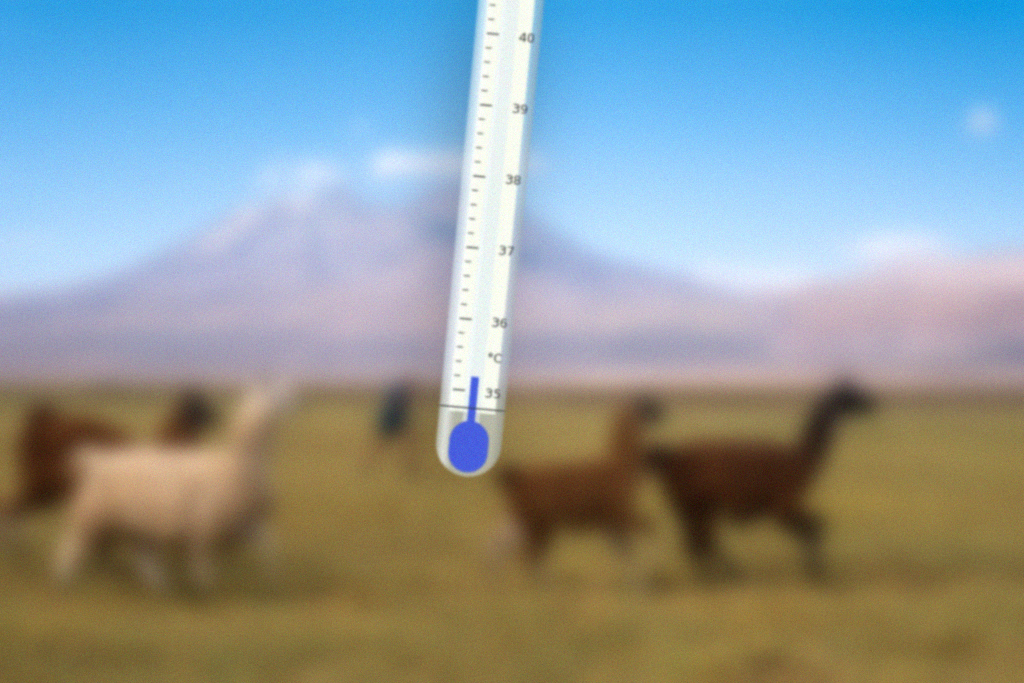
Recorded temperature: 35.2 °C
